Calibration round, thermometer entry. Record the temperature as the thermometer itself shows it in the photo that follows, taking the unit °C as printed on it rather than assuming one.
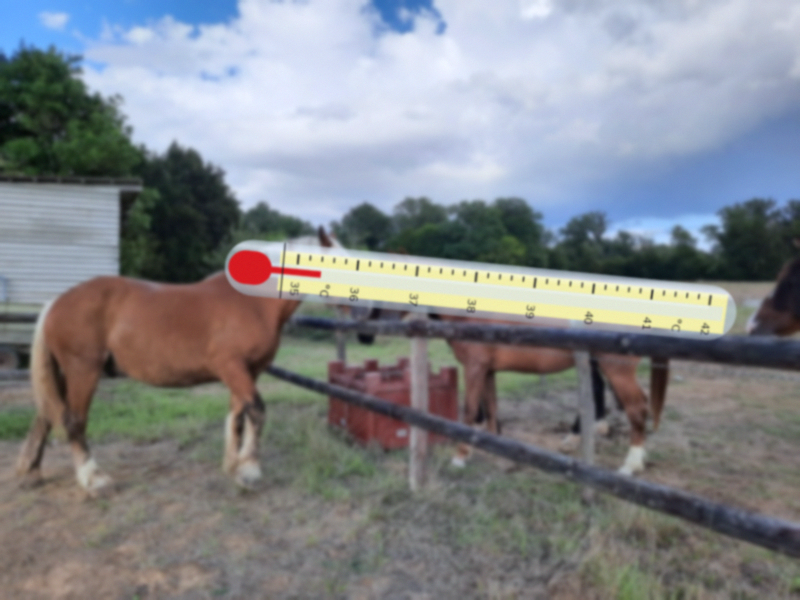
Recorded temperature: 35.4 °C
